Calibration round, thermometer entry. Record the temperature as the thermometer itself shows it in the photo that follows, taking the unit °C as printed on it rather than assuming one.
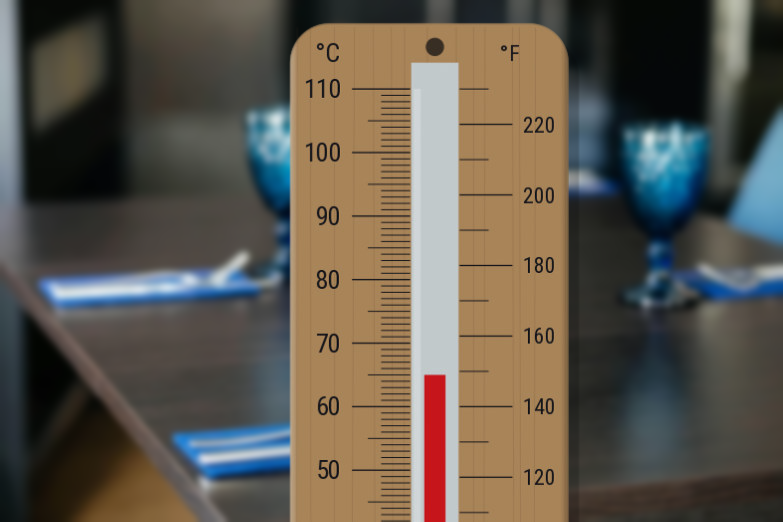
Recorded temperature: 65 °C
